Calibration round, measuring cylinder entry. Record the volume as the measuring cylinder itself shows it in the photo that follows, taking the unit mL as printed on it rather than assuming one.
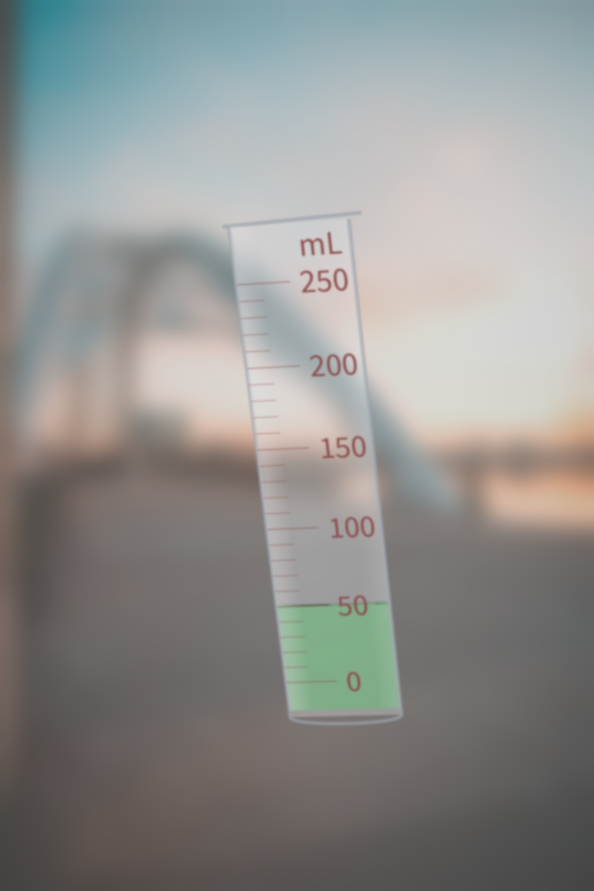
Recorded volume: 50 mL
